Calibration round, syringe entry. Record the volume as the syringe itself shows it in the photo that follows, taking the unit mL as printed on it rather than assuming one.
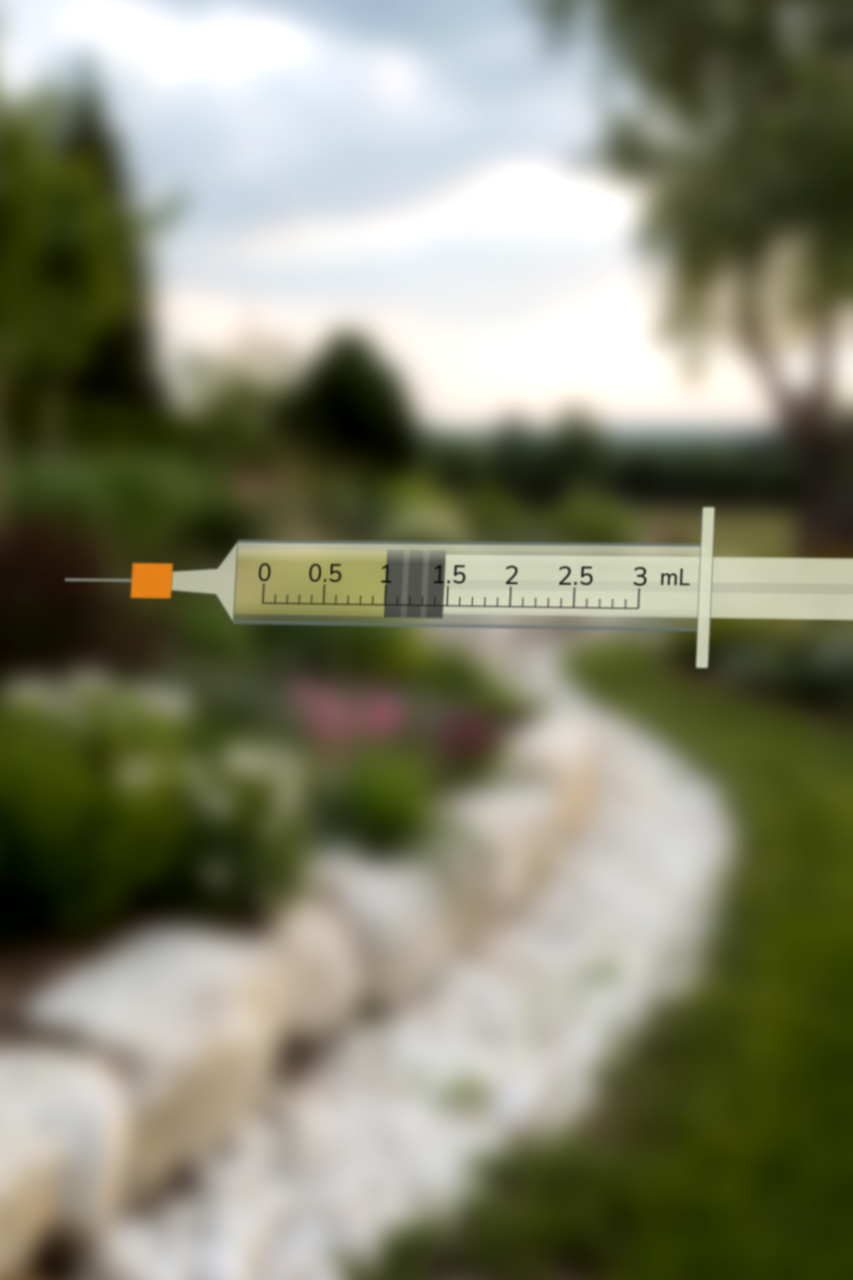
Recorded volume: 1 mL
